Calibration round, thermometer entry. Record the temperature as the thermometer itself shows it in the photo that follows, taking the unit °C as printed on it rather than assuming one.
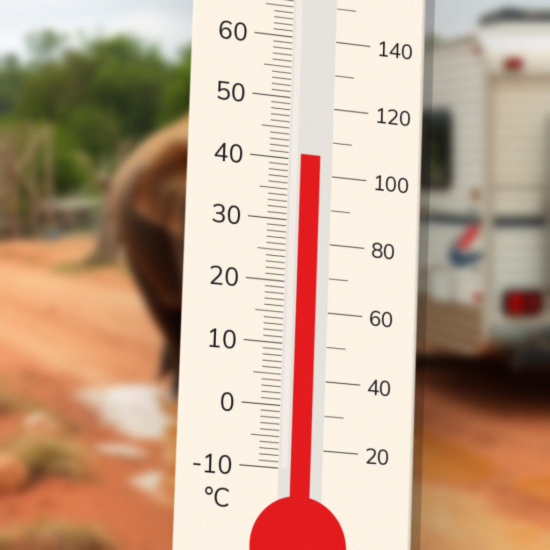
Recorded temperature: 41 °C
